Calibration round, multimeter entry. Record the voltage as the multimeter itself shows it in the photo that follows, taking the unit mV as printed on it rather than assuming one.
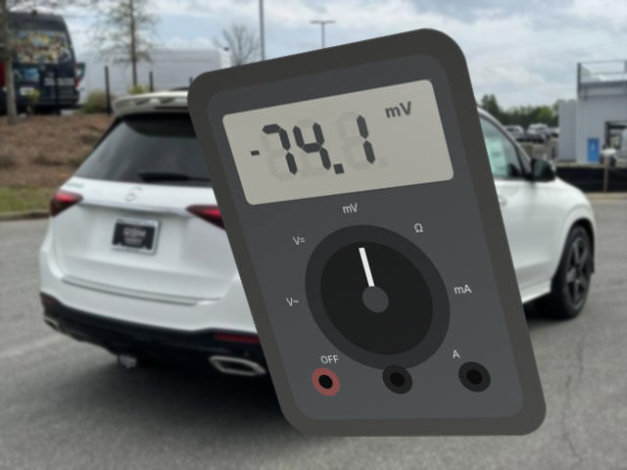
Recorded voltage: -74.1 mV
